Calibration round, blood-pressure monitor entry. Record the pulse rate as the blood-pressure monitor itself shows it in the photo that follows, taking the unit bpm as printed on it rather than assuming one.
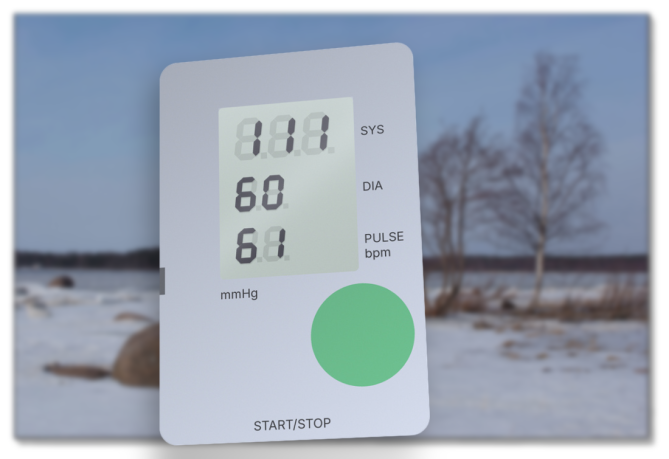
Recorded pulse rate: 61 bpm
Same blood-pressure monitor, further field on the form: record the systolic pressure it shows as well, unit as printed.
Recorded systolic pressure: 111 mmHg
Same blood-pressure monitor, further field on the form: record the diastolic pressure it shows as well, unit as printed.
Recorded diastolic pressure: 60 mmHg
